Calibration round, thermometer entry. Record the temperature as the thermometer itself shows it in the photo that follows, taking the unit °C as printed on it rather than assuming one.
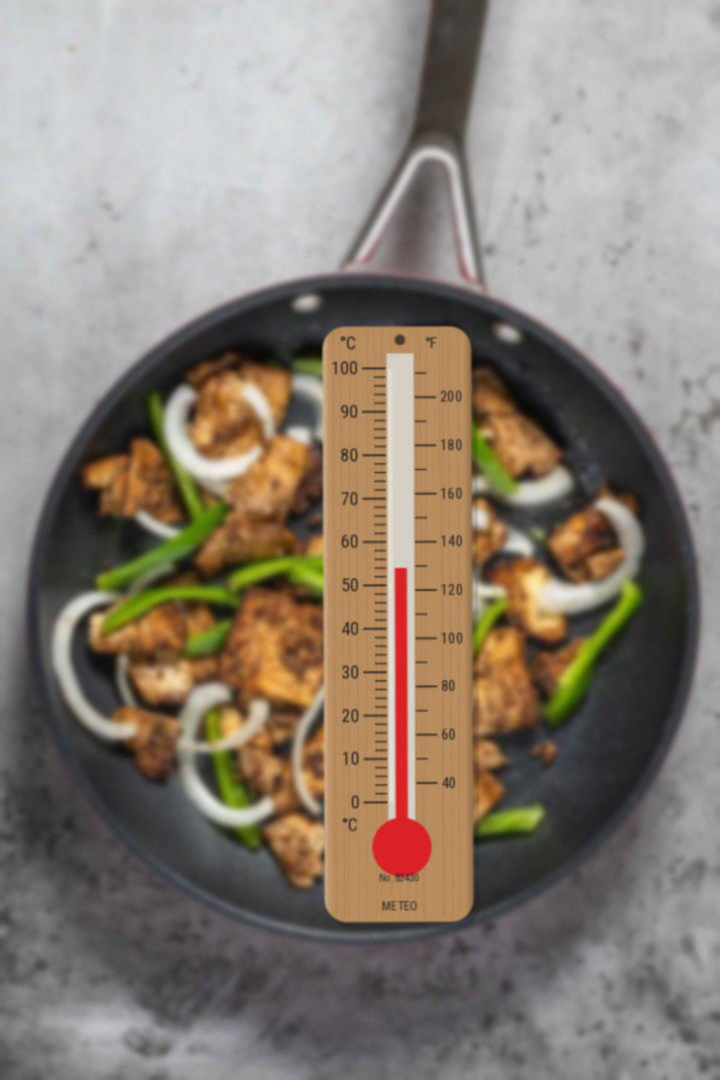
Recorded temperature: 54 °C
